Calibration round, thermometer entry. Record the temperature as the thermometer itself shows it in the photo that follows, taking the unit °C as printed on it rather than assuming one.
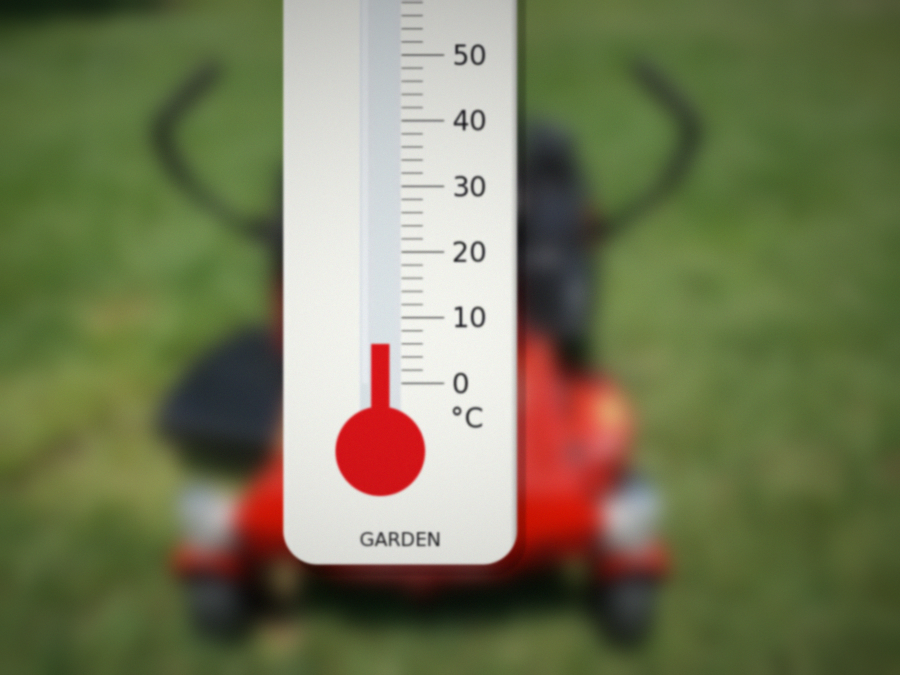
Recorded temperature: 6 °C
